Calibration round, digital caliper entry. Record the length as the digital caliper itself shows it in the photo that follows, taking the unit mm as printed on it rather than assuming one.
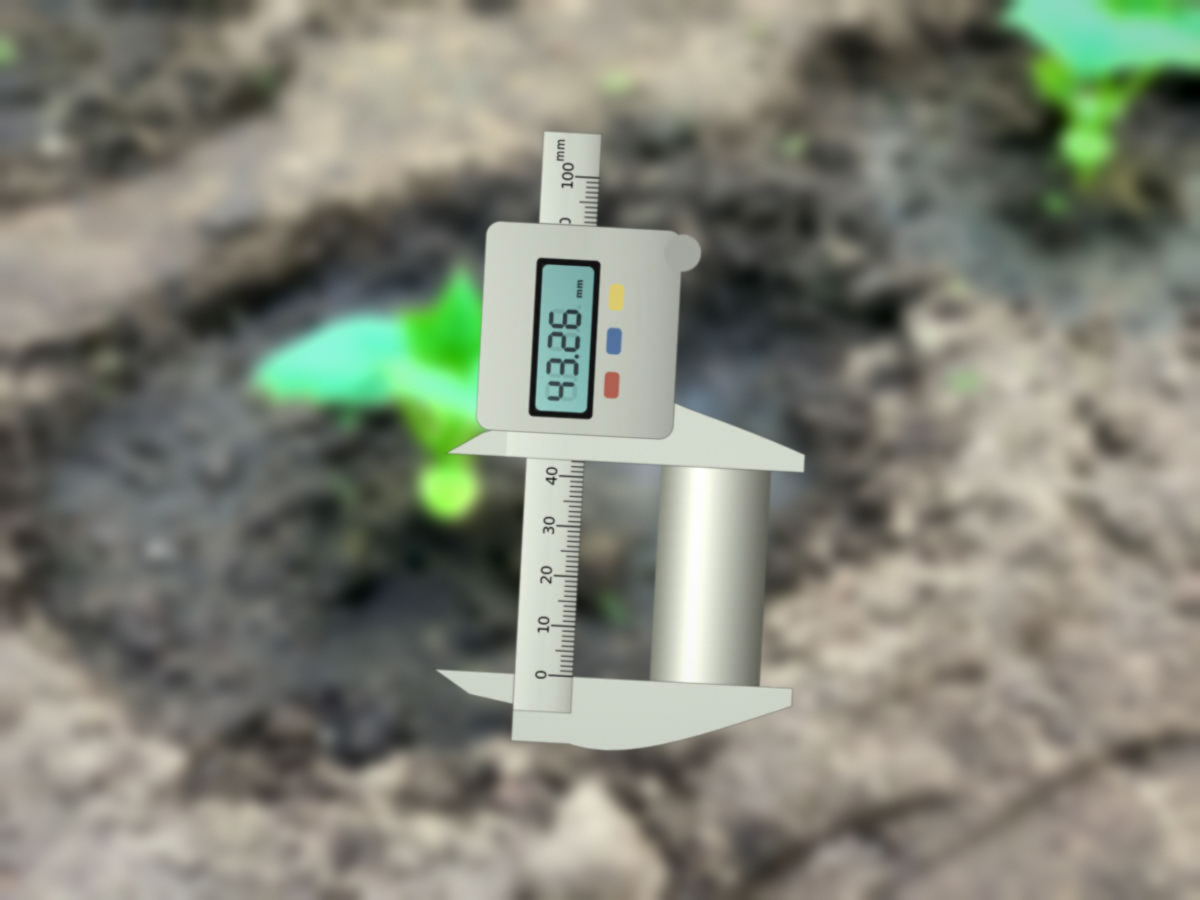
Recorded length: 43.26 mm
